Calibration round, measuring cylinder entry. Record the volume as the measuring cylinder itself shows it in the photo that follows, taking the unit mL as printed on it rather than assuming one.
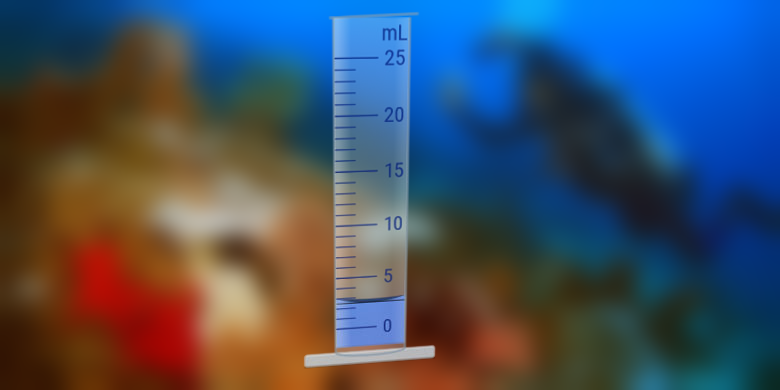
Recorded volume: 2.5 mL
